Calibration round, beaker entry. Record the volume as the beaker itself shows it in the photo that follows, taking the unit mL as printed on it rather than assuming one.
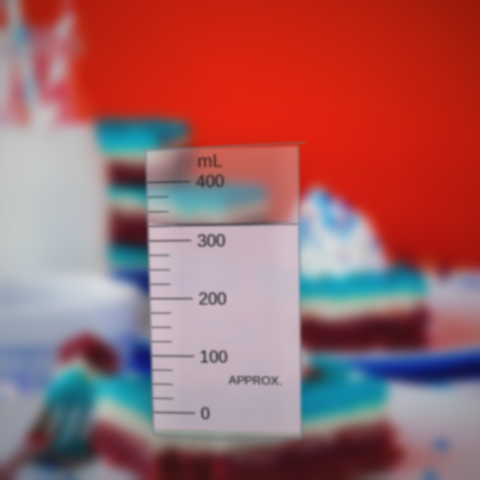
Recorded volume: 325 mL
